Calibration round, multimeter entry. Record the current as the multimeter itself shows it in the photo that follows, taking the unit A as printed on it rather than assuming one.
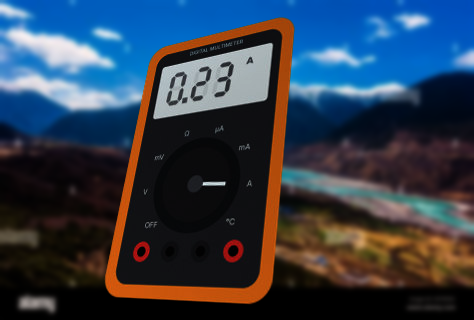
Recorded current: 0.23 A
